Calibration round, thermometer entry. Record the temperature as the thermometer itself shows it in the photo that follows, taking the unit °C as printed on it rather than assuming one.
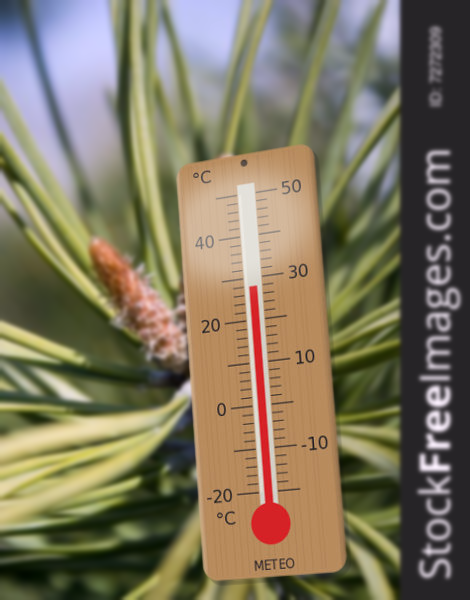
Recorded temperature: 28 °C
